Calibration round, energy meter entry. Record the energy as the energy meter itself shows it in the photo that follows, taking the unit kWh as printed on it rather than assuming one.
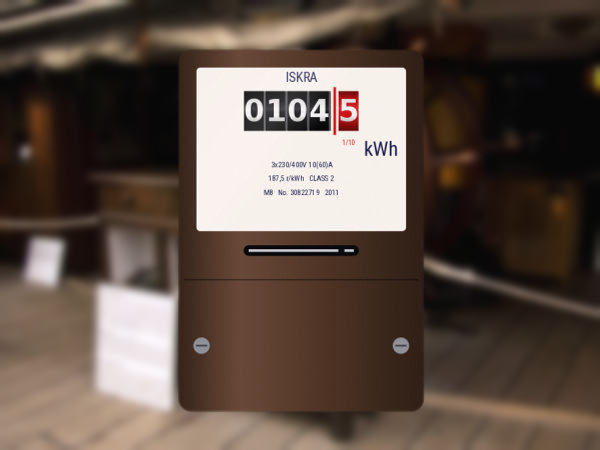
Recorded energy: 104.5 kWh
